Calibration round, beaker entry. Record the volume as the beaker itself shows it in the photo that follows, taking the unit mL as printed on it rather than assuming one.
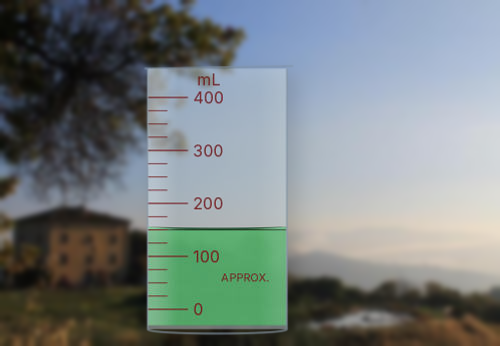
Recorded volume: 150 mL
